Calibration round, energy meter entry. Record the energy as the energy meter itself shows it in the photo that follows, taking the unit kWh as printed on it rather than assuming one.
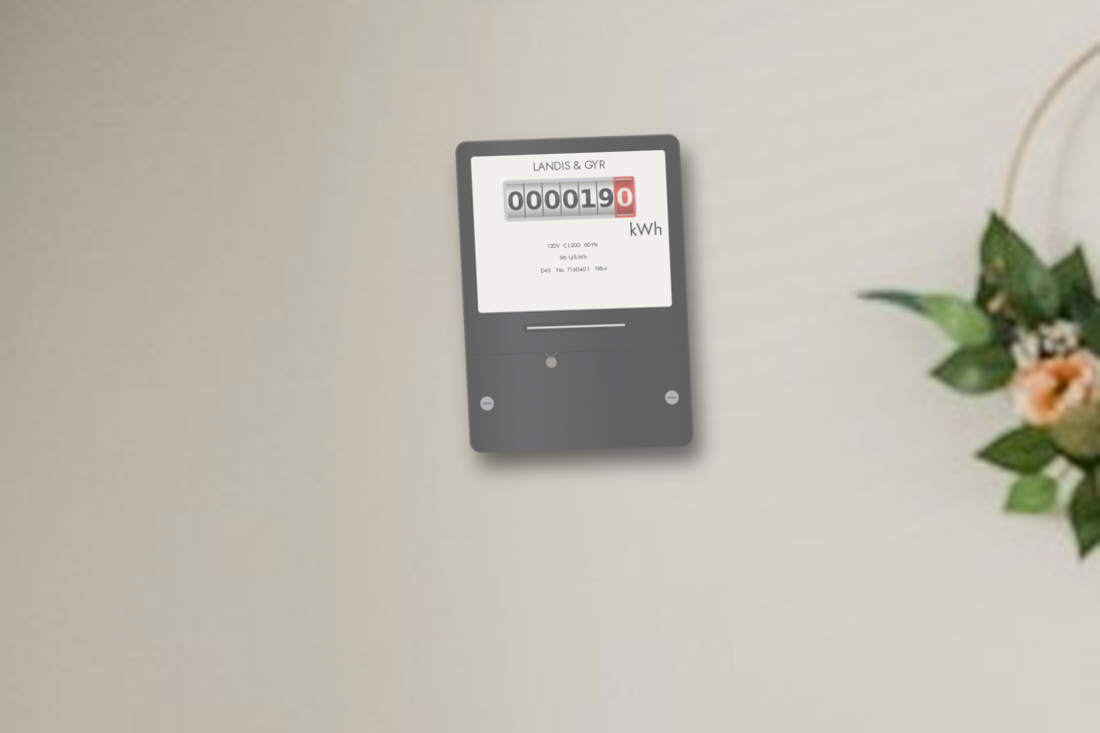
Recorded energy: 19.0 kWh
